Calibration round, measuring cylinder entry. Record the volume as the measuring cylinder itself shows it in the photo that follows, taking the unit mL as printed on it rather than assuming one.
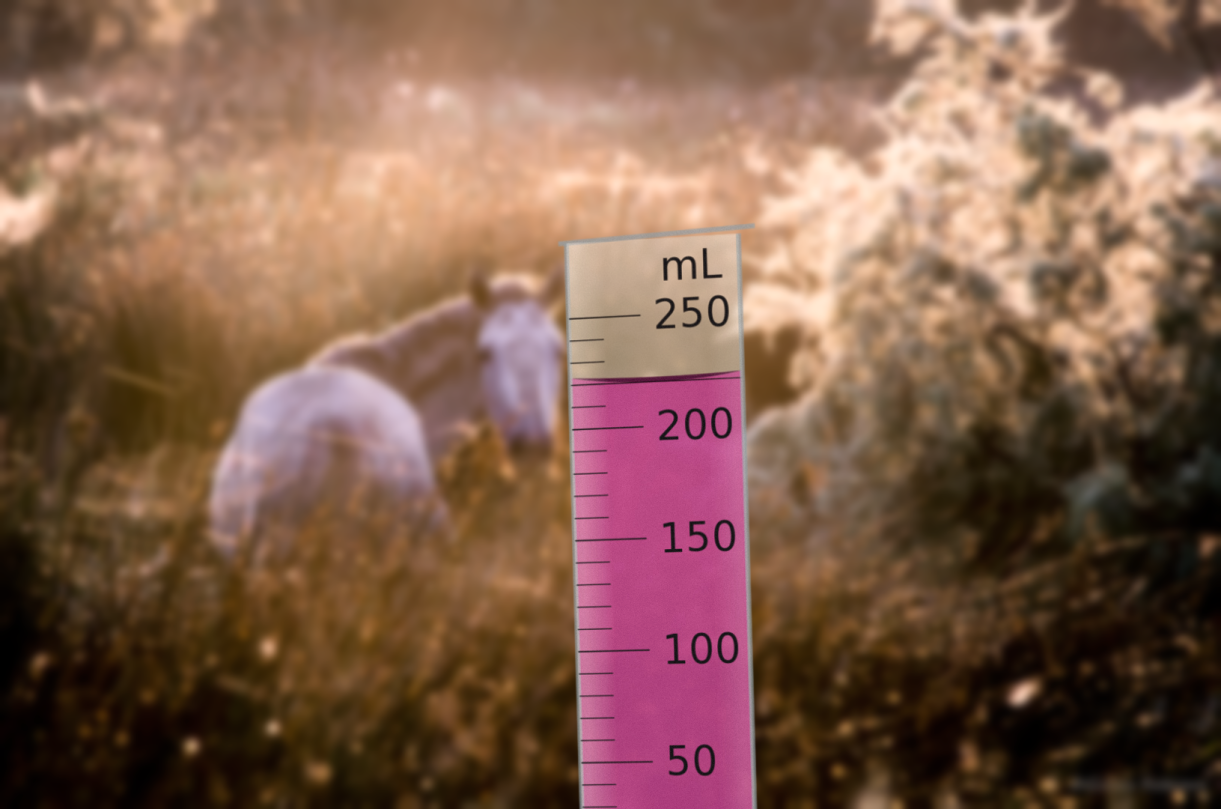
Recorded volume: 220 mL
